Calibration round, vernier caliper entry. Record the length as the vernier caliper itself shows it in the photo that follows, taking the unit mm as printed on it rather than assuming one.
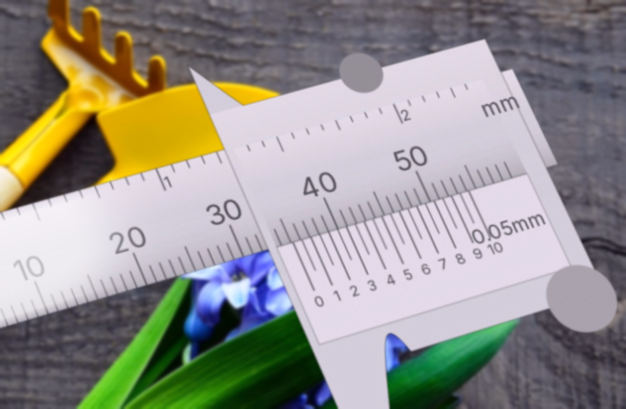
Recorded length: 35.2 mm
